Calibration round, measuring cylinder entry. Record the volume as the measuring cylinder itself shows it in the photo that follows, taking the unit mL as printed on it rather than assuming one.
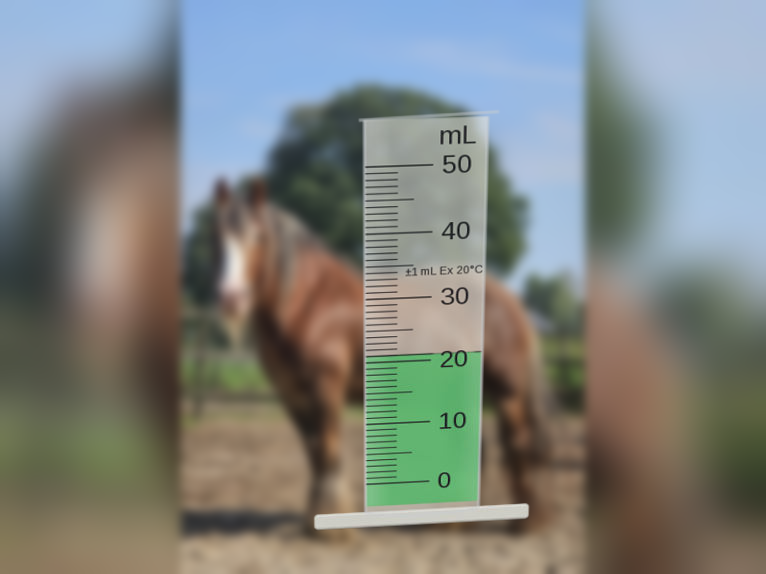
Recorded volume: 21 mL
